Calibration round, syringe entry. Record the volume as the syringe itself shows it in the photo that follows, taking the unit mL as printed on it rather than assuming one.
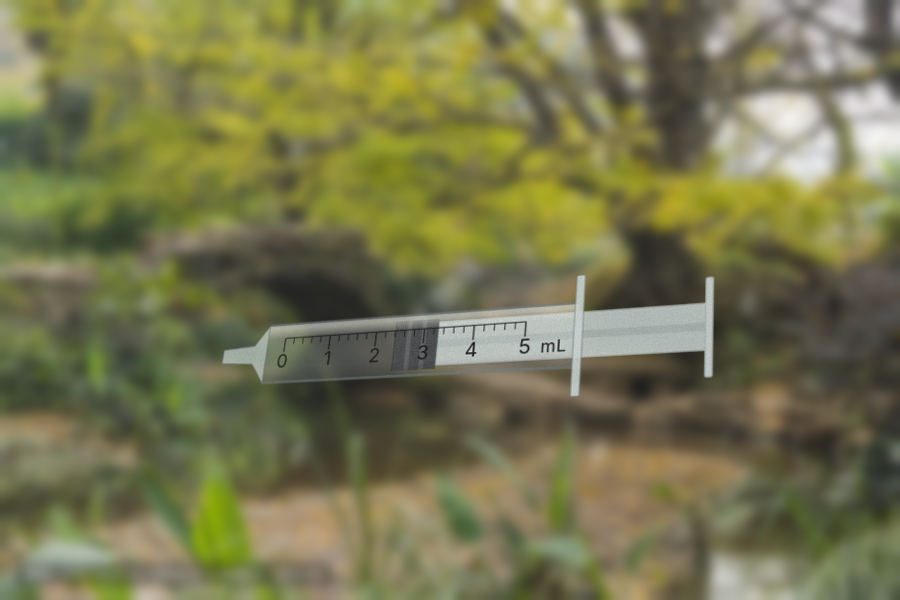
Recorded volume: 2.4 mL
